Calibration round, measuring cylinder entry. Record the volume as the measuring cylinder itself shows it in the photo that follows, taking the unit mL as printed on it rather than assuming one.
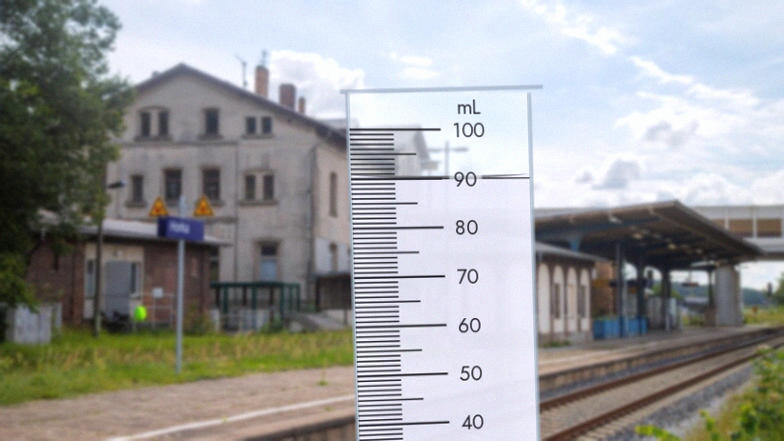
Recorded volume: 90 mL
